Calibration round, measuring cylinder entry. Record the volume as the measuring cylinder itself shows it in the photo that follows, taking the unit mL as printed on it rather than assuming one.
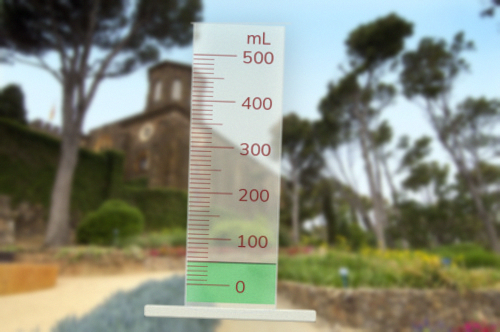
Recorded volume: 50 mL
